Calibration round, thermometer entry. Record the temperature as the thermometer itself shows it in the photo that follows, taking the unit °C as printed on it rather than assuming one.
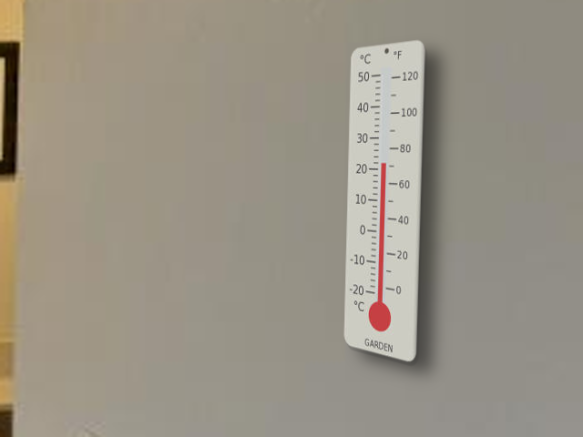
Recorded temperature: 22 °C
